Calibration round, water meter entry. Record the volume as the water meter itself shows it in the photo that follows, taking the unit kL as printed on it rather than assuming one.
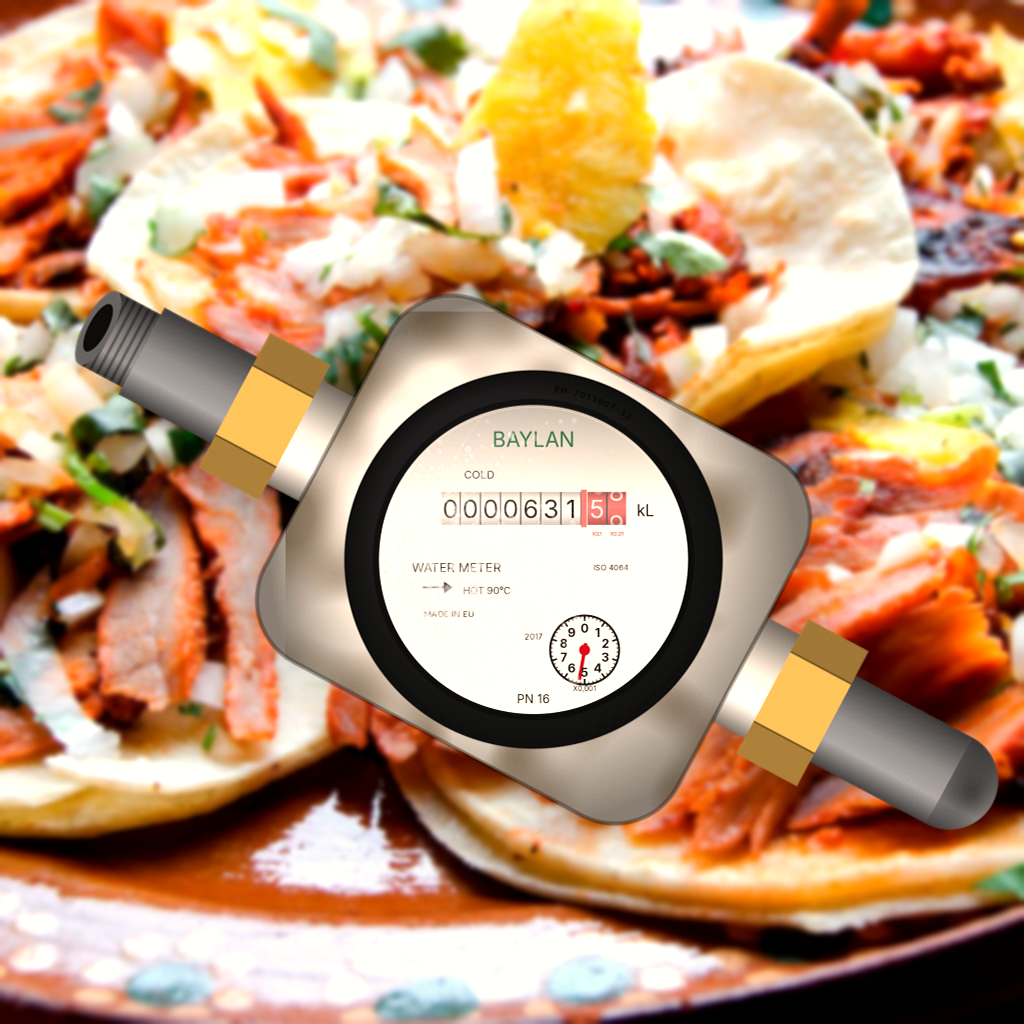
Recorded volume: 631.585 kL
